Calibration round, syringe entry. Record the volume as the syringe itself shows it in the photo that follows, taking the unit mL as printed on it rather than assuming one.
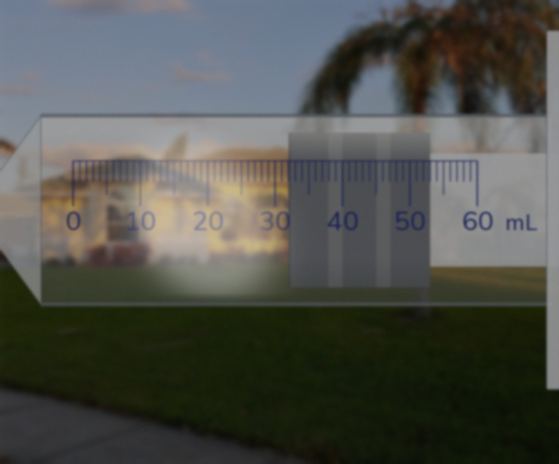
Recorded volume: 32 mL
